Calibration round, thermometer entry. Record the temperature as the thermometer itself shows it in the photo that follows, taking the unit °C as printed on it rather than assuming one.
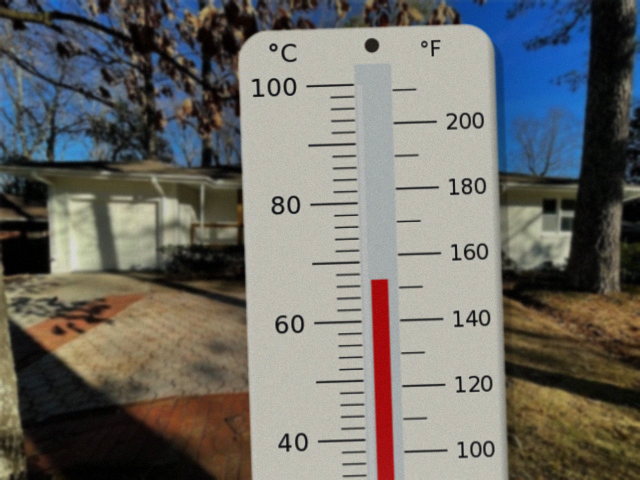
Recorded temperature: 67 °C
